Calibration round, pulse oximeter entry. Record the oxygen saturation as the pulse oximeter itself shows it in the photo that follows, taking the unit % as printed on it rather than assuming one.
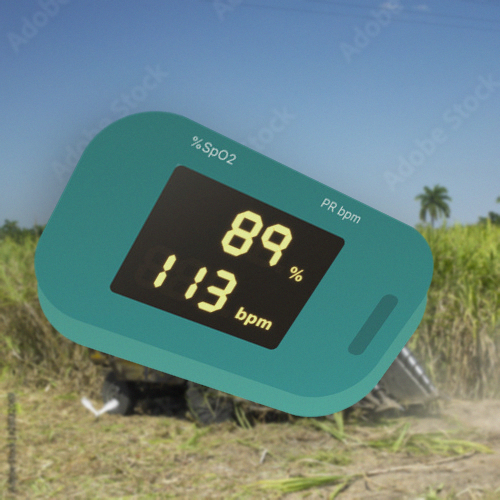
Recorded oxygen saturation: 89 %
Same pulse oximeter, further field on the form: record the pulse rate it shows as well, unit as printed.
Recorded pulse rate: 113 bpm
